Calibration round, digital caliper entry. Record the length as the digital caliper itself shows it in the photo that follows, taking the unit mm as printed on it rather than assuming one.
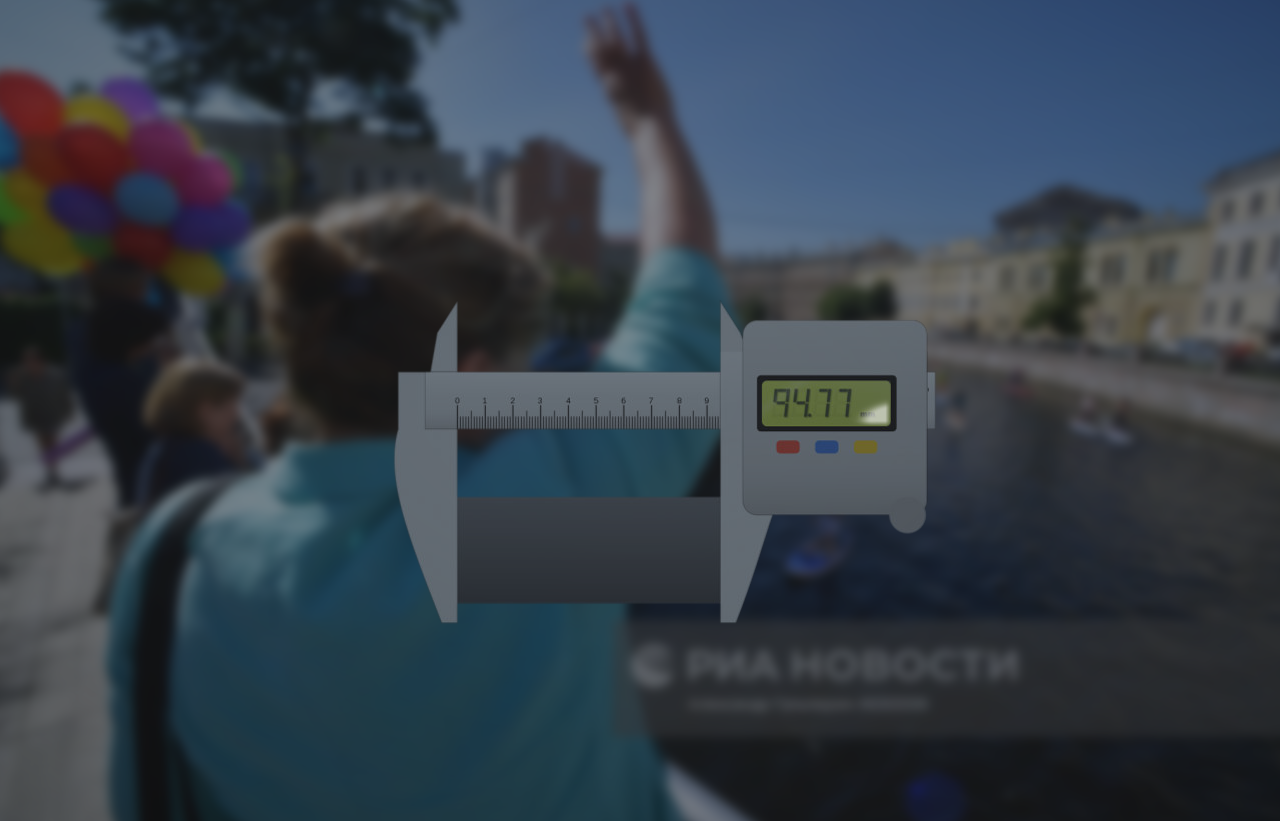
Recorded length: 94.77 mm
